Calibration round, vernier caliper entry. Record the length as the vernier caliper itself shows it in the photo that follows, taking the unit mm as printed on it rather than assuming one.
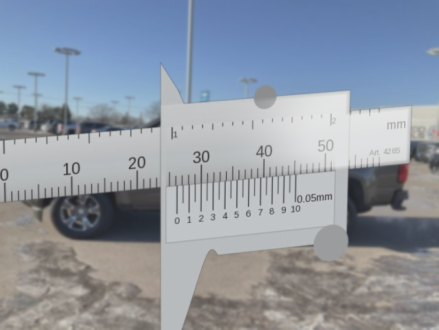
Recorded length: 26.2 mm
